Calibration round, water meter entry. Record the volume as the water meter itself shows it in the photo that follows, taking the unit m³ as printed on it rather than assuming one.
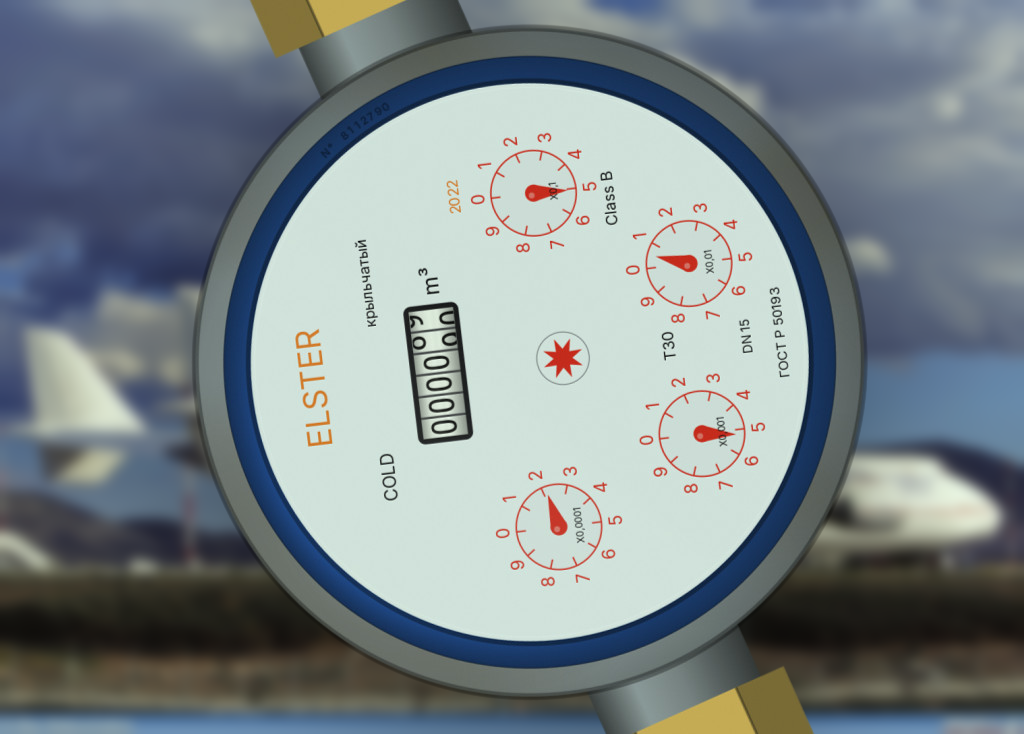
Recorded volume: 89.5052 m³
